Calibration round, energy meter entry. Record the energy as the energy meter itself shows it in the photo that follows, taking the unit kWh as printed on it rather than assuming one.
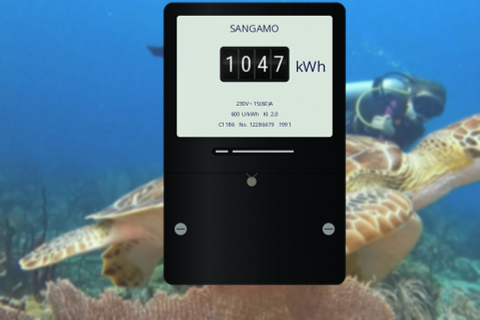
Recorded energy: 1047 kWh
